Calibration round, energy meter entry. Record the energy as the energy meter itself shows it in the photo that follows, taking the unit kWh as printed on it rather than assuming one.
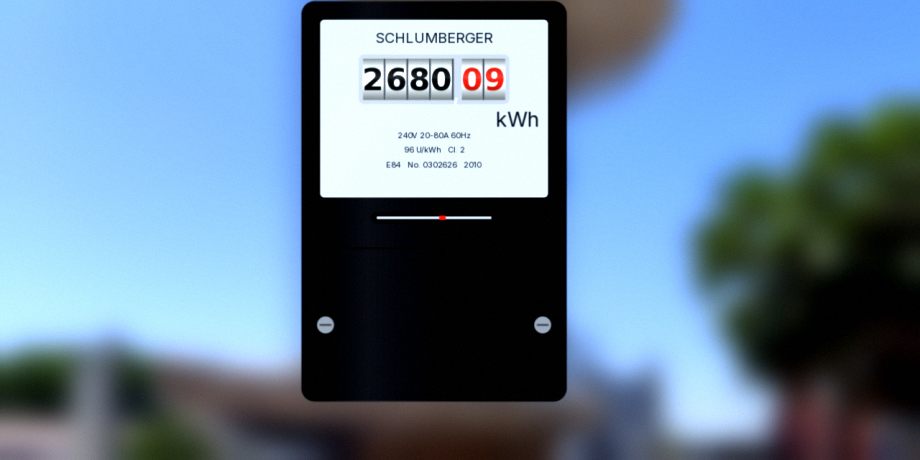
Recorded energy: 2680.09 kWh
